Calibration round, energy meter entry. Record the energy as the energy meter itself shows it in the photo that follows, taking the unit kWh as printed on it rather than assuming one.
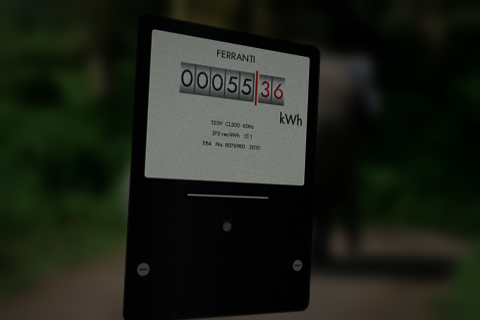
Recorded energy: 55.36 kWh
